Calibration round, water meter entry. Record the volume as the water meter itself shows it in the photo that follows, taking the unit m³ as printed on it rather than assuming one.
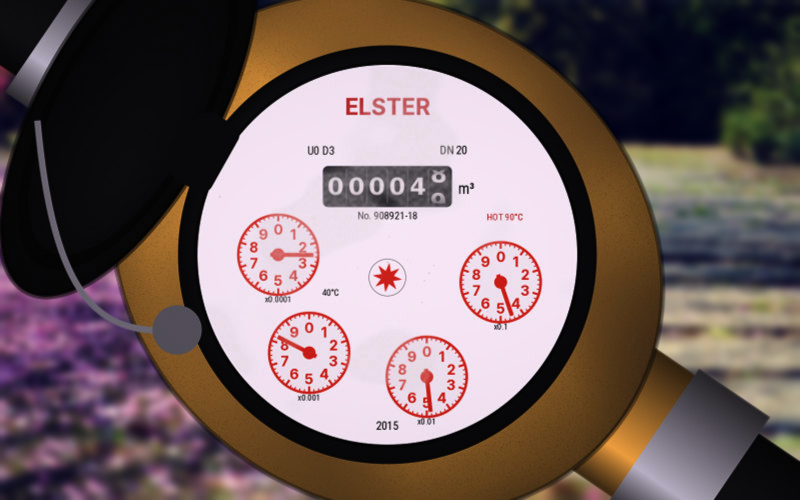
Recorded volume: 48.4482 m³
